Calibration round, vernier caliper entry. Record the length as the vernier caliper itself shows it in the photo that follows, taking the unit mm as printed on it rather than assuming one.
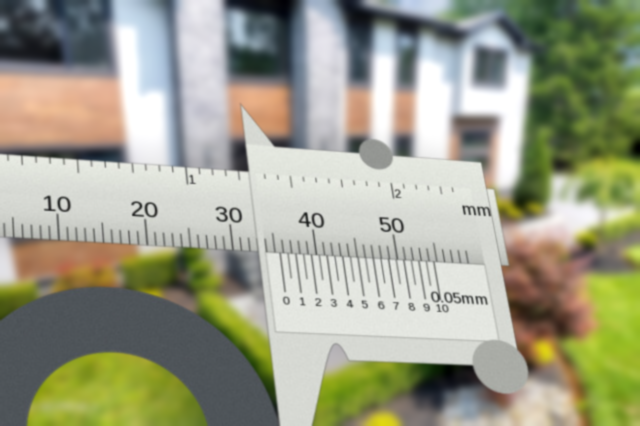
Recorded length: 35.6 mm
